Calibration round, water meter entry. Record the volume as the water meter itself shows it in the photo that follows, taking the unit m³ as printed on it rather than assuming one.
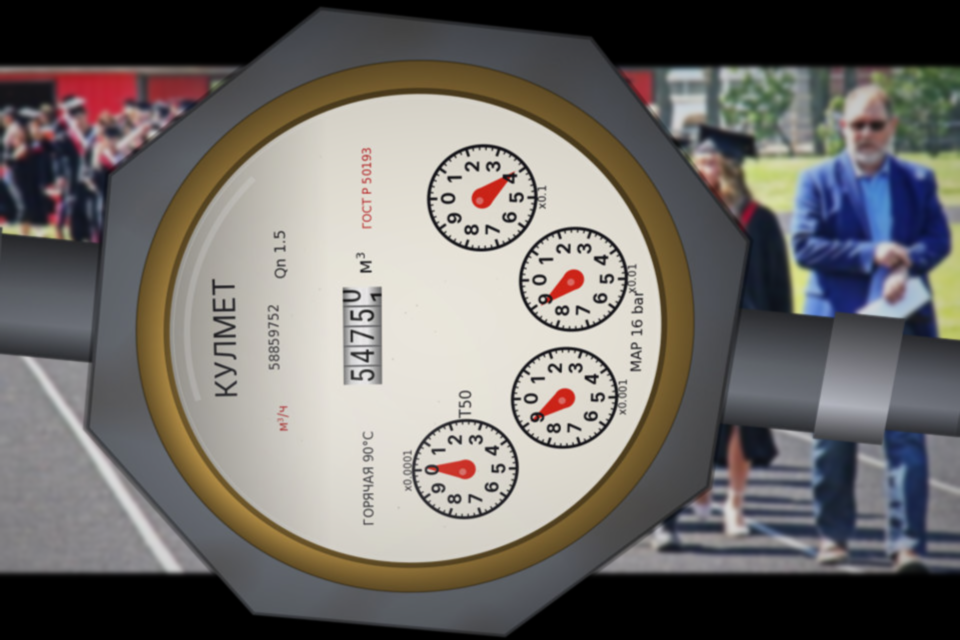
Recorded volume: 54750.3890 m³
